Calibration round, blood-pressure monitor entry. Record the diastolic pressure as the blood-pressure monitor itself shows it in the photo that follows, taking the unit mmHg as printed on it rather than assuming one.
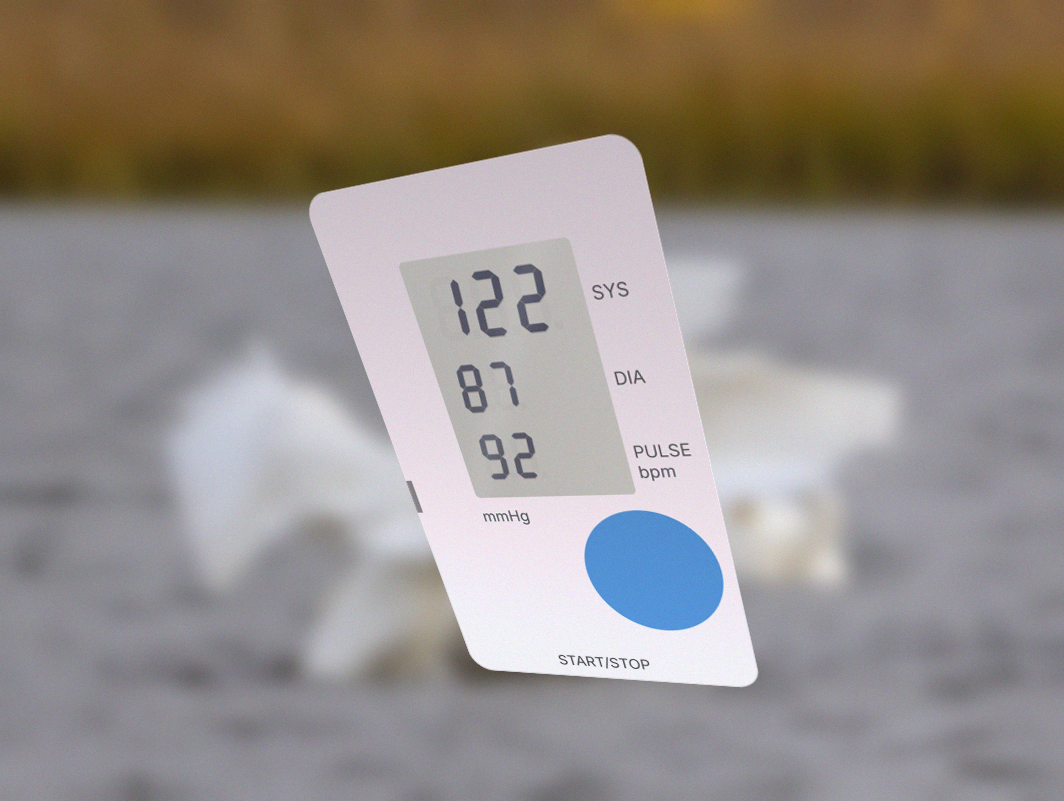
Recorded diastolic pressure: 87 mmHg
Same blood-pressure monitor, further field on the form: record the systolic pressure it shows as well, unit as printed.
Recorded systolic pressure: 122 mmHg
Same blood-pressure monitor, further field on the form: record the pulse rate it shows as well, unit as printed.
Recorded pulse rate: 92 bpm
